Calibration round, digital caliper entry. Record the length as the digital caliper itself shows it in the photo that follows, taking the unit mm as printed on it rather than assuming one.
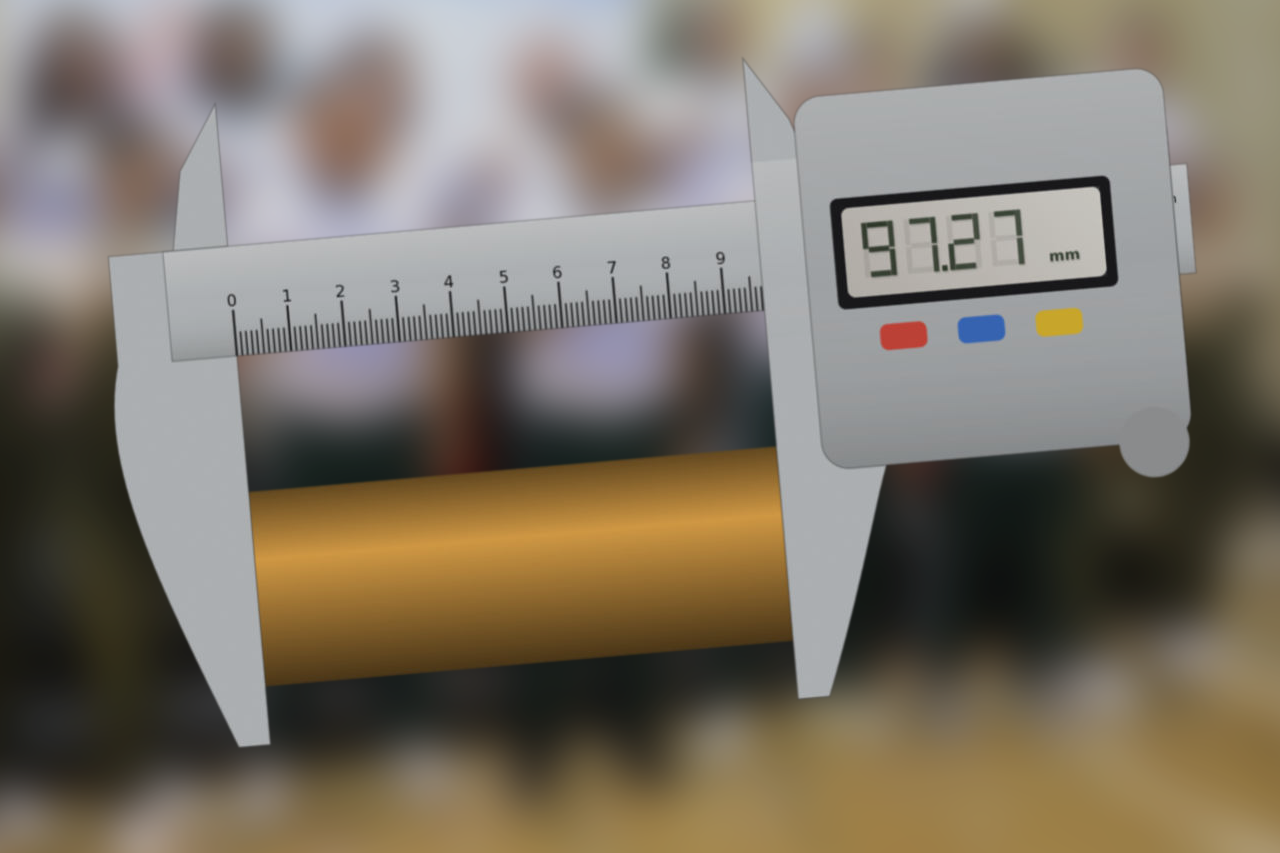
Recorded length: 97.27 mm
